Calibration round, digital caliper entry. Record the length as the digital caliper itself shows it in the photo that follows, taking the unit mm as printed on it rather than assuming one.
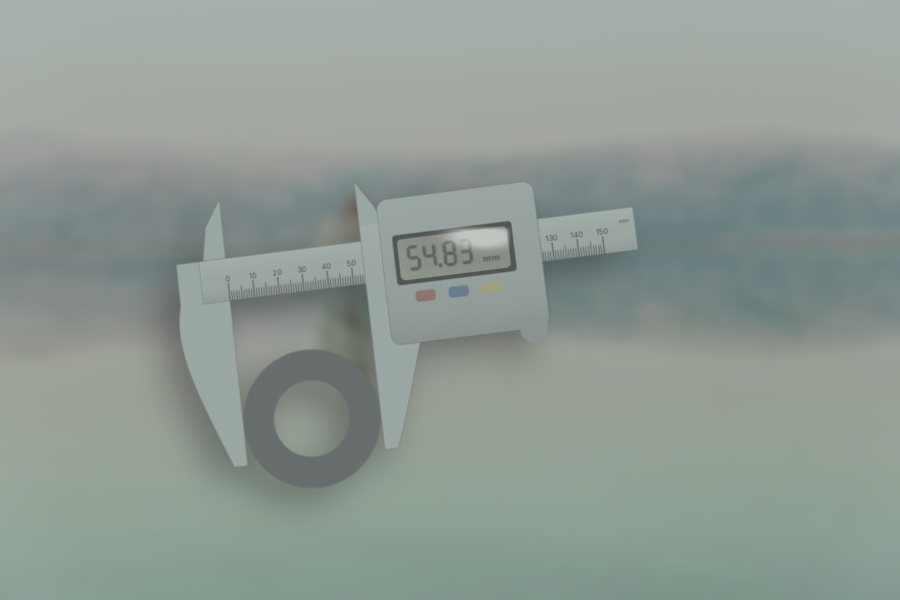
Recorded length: 54.83 mm
